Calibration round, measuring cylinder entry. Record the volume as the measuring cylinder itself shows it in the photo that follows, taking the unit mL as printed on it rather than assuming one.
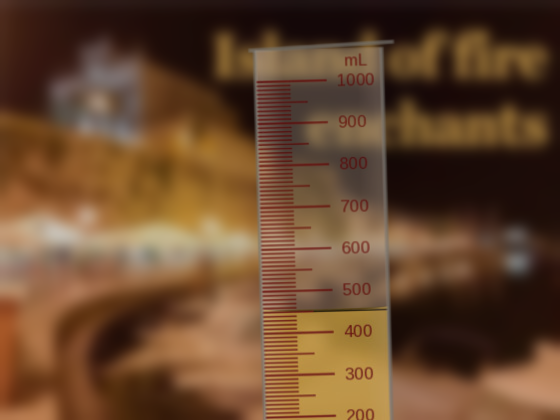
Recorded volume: 450 mL
